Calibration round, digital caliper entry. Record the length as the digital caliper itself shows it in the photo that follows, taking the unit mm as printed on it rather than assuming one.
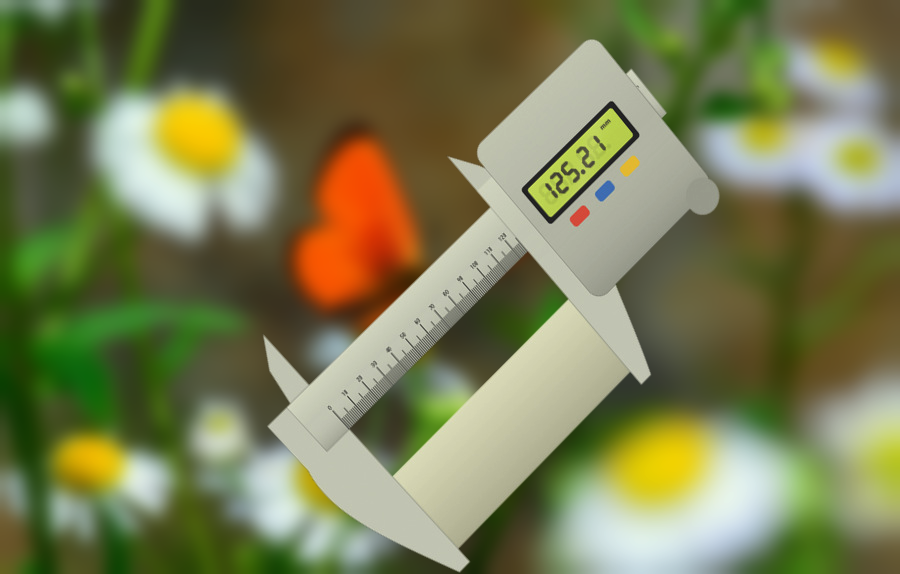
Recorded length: 125.21 mm
